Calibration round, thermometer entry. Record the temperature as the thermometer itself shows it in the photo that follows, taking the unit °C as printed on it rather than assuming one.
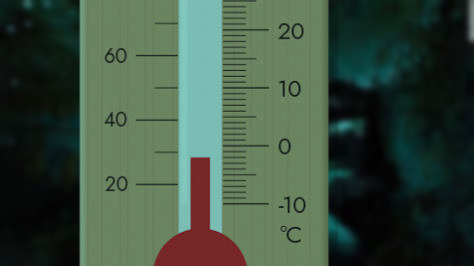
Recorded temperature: -2 °C
